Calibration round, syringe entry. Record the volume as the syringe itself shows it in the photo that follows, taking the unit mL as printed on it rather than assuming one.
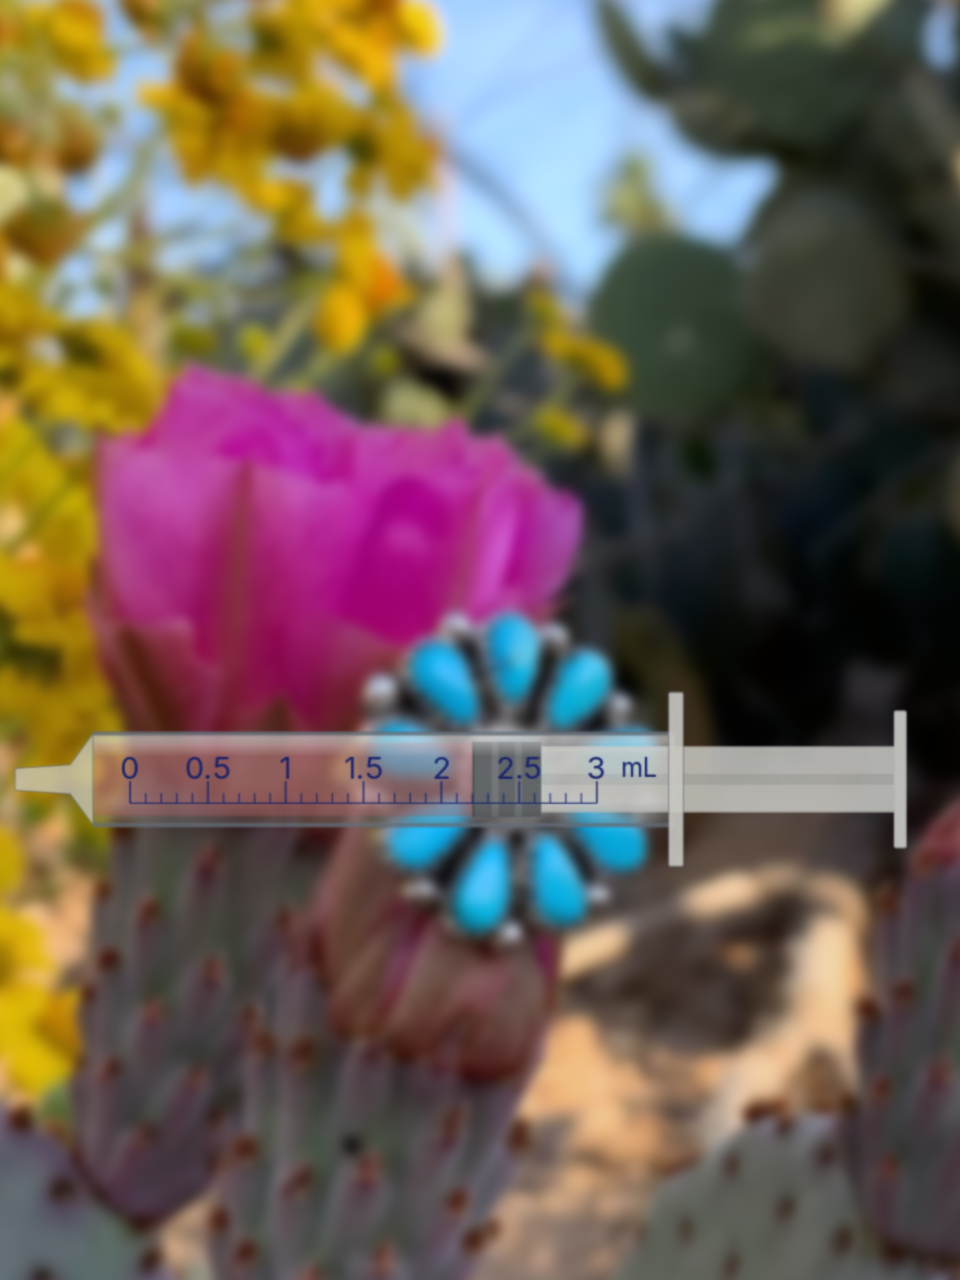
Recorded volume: 2.2 mL
